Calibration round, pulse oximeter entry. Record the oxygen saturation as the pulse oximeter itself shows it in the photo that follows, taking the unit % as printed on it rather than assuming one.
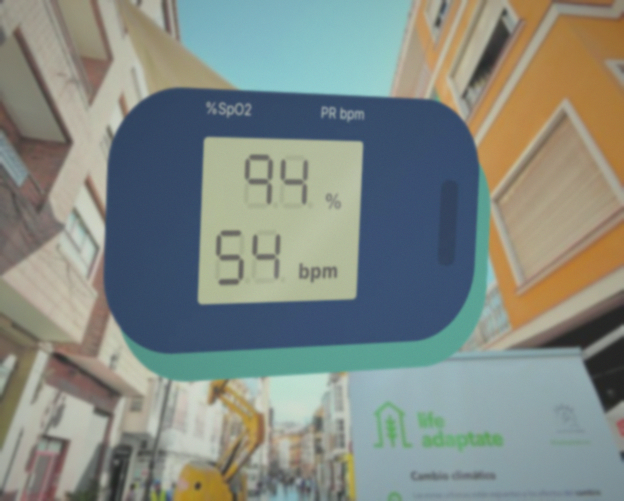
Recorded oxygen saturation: 94 %
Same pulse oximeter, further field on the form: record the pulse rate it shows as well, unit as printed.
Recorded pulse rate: 54 bpm
